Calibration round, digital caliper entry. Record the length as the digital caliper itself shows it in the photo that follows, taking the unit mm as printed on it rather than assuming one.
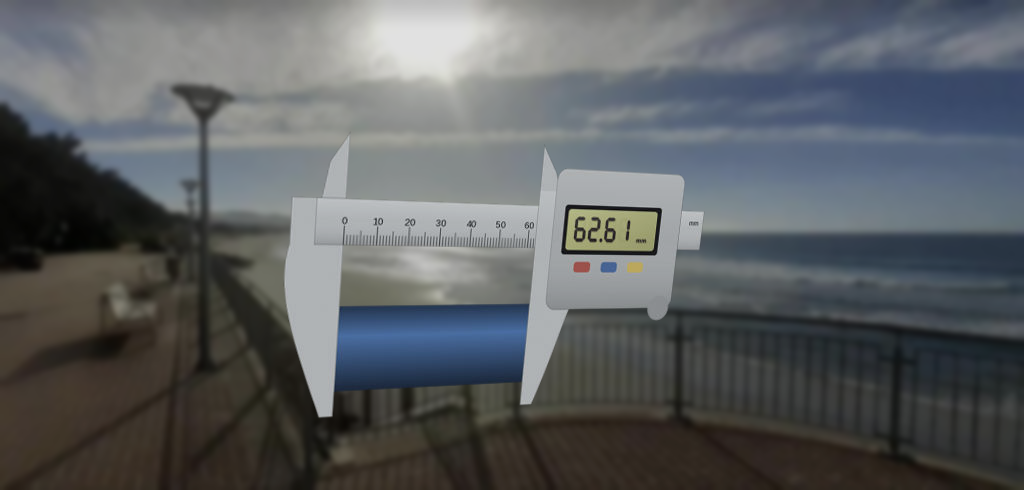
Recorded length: 62.61 mm
